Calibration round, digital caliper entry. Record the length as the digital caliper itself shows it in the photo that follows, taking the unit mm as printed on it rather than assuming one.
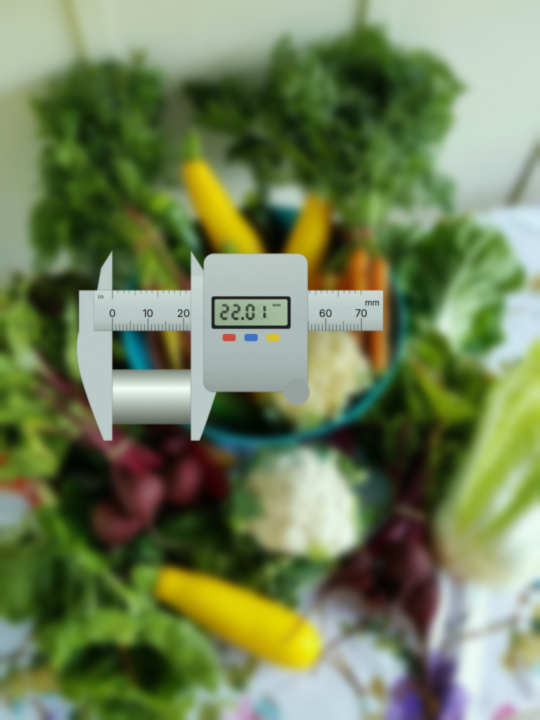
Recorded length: 22.01 mm
